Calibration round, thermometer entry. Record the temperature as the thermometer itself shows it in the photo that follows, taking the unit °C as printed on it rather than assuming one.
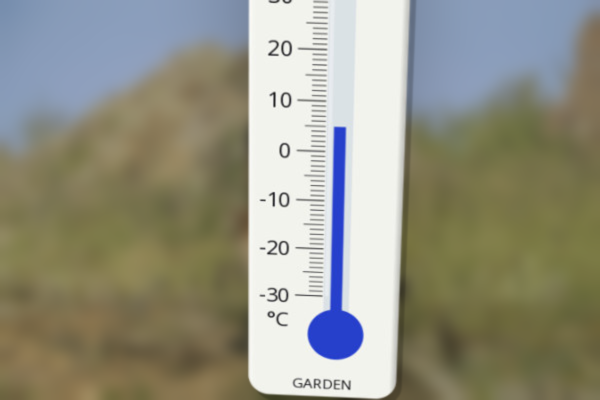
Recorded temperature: 5 °C
